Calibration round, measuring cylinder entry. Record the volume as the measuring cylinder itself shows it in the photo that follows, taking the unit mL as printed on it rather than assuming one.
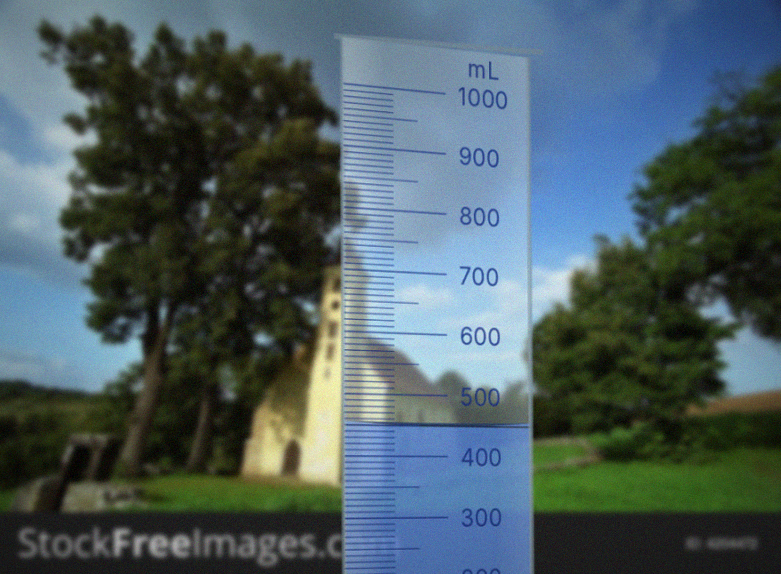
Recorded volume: 450 mL
